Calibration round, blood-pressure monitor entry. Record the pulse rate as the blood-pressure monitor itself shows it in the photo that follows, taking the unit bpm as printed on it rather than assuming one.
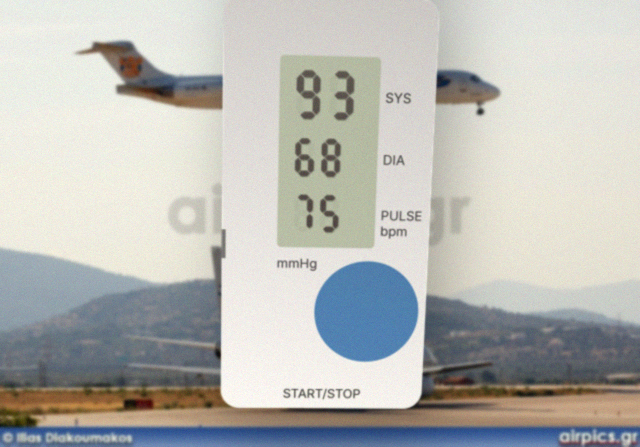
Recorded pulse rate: 75 bpm
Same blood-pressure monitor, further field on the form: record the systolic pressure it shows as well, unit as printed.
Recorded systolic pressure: 93 mmHg
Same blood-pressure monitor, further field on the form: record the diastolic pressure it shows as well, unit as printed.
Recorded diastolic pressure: 68 mmHg
